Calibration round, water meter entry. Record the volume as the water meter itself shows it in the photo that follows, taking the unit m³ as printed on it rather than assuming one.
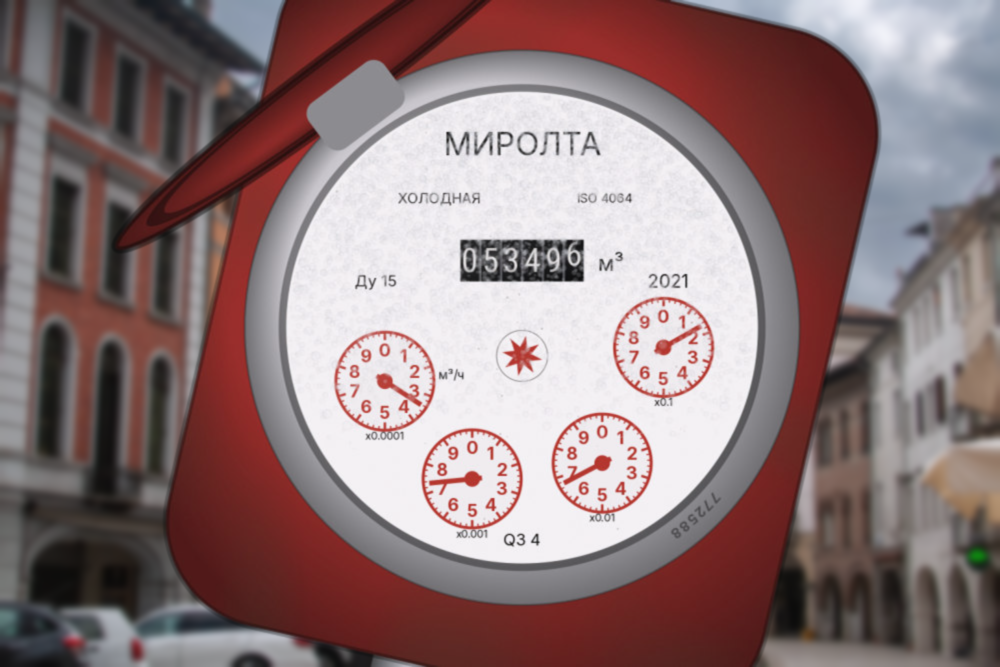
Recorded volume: 53496.1673 m³
